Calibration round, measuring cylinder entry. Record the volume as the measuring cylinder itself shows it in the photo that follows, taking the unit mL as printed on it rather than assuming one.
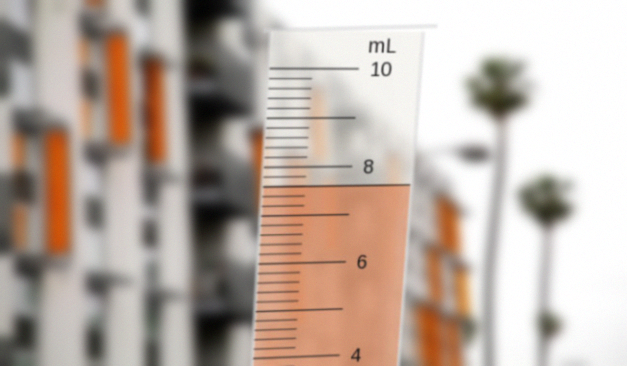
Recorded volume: 7.6 mL
